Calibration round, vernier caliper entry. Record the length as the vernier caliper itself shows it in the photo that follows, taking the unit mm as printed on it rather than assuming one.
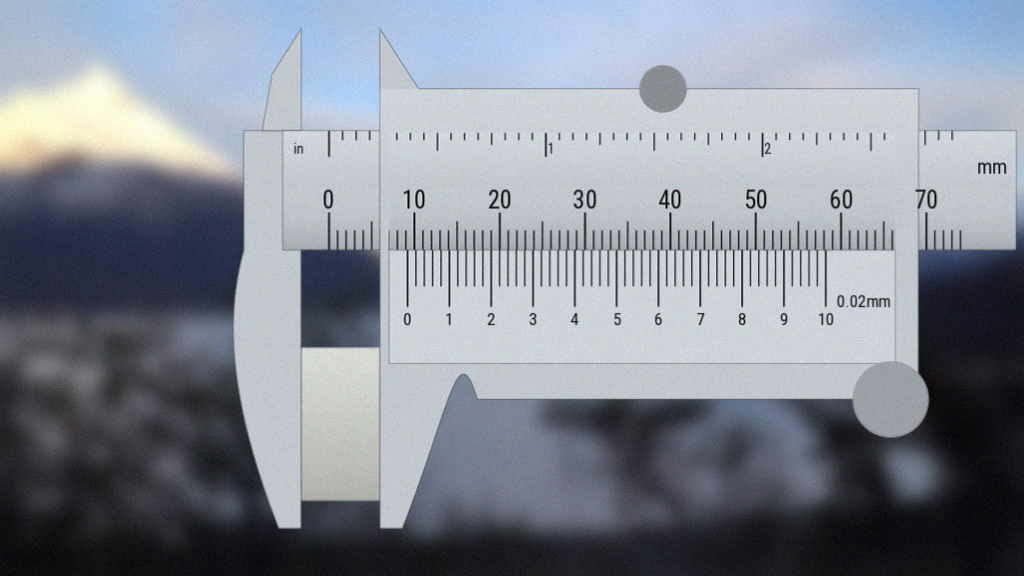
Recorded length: 9.2 mm
